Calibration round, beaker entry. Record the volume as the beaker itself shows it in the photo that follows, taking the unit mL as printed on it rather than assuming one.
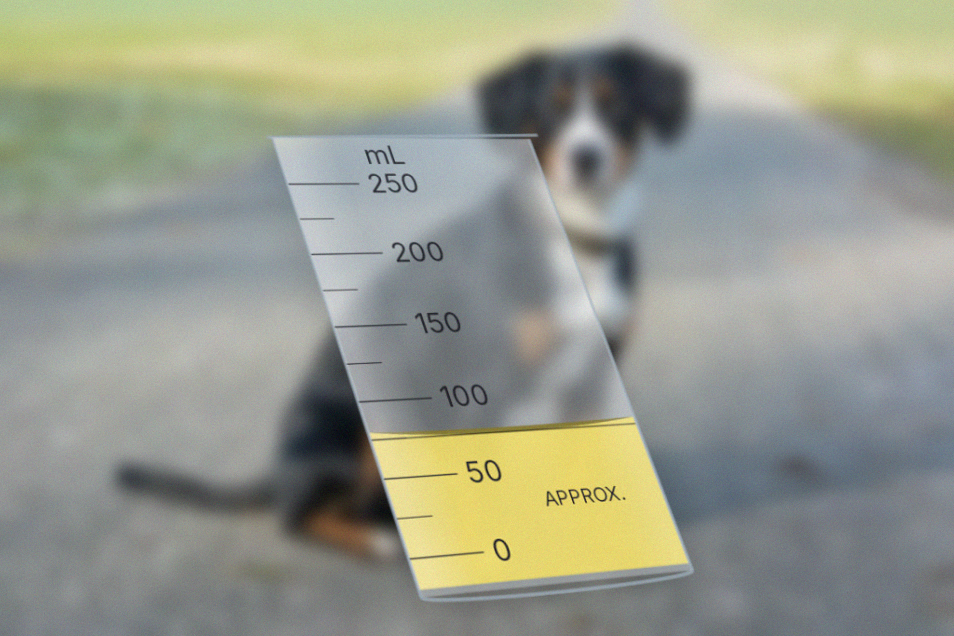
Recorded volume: 75 mL
